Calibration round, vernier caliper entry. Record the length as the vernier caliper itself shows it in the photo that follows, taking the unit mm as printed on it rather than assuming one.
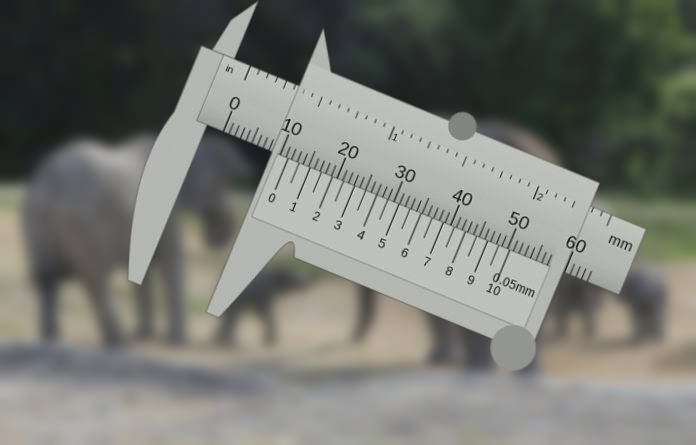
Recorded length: 11.4 mm
